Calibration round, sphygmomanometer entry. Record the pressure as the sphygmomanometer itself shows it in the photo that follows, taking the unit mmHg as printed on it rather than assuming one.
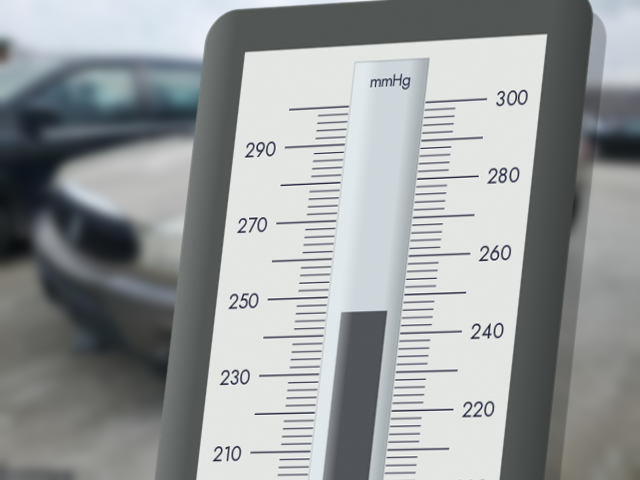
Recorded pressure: 246 mmHg
